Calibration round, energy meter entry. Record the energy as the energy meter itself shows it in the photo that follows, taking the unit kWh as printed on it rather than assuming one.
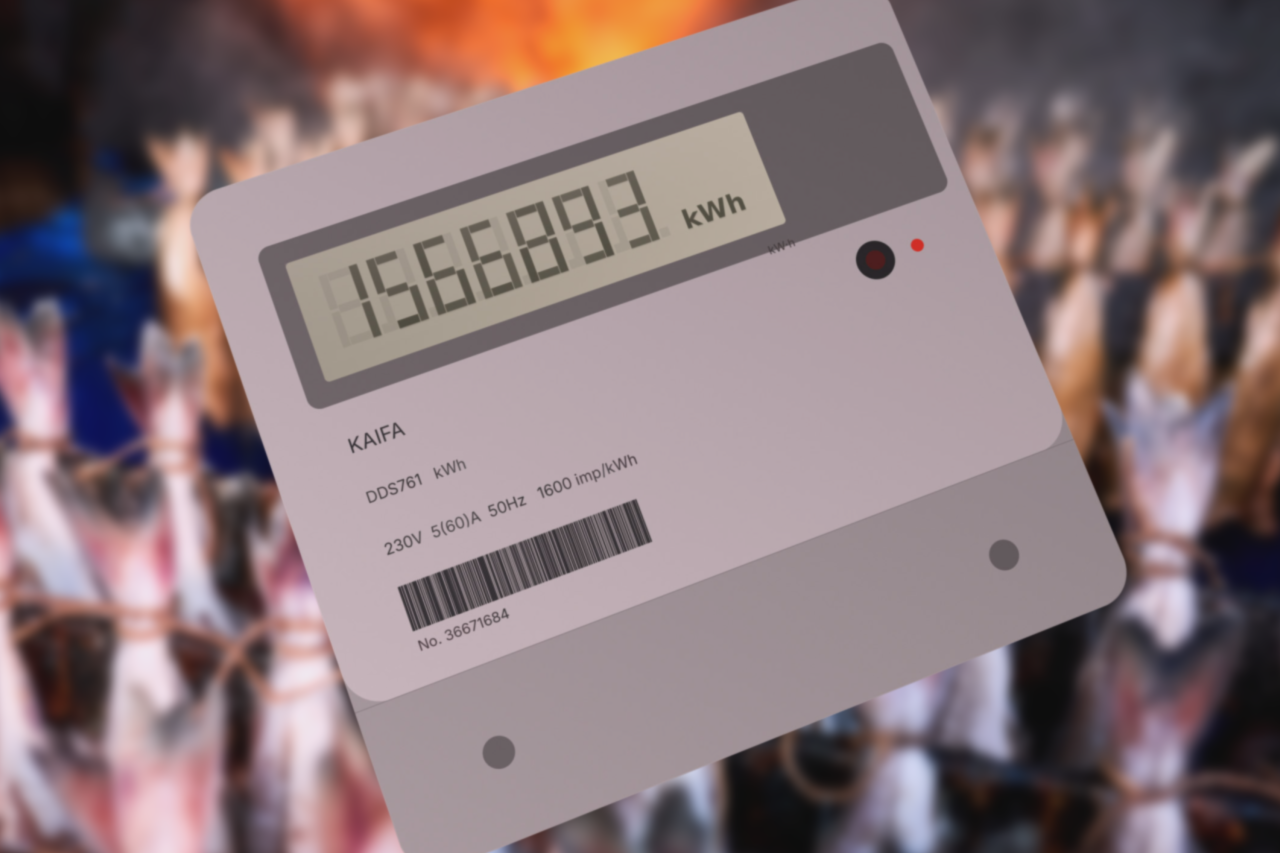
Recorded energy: 1566893 kWh
